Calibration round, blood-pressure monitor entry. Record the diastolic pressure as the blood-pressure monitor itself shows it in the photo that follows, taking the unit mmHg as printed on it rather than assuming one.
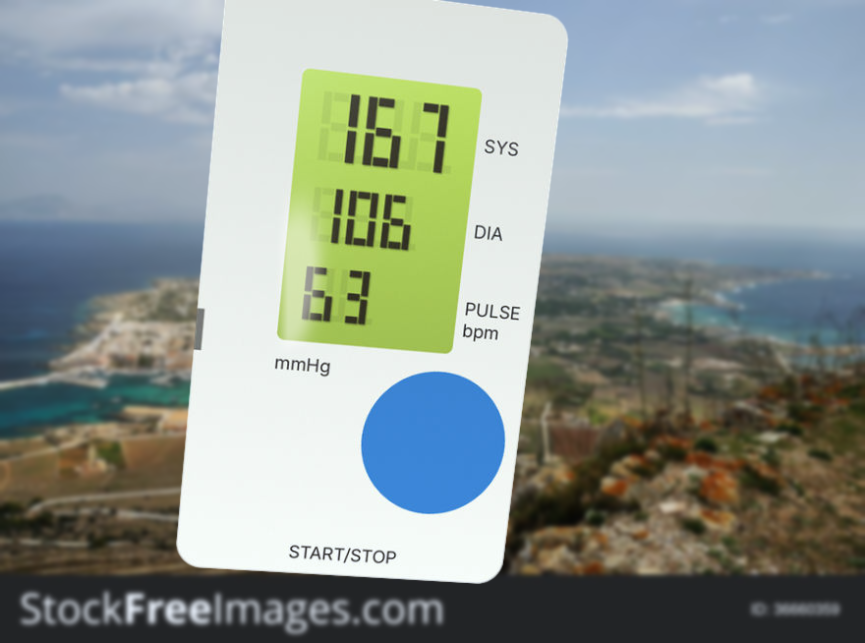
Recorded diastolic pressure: 106 mmHg
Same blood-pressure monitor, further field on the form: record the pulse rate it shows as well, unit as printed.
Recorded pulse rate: 63 bpm
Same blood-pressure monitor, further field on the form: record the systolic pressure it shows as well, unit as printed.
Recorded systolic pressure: 167 mmHg
